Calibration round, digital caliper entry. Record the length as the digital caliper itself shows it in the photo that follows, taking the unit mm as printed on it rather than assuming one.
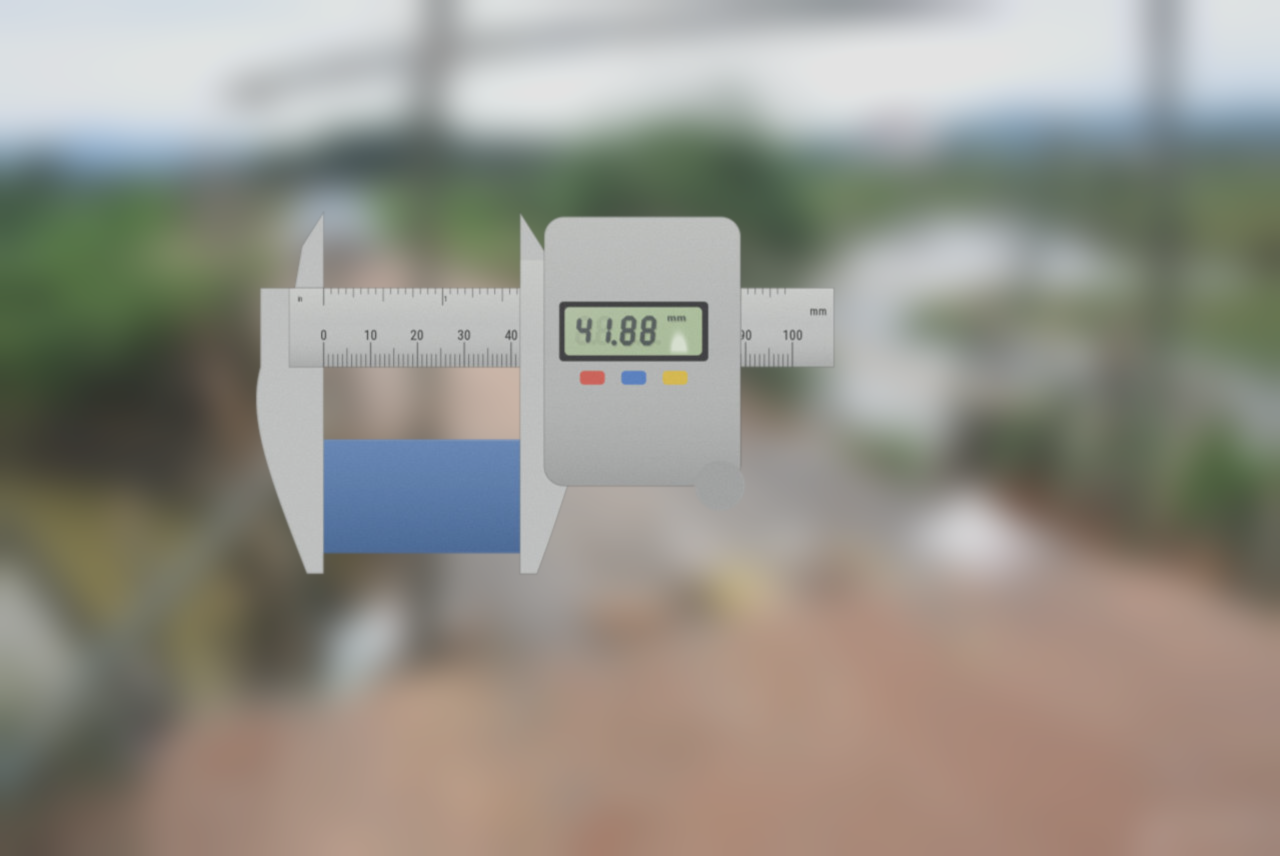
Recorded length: 41.88 mm
